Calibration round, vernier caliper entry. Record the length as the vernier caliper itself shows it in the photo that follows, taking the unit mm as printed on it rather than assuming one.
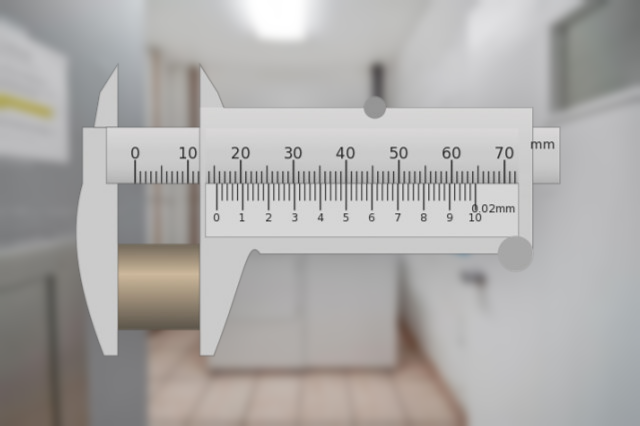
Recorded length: 15.5 mm
